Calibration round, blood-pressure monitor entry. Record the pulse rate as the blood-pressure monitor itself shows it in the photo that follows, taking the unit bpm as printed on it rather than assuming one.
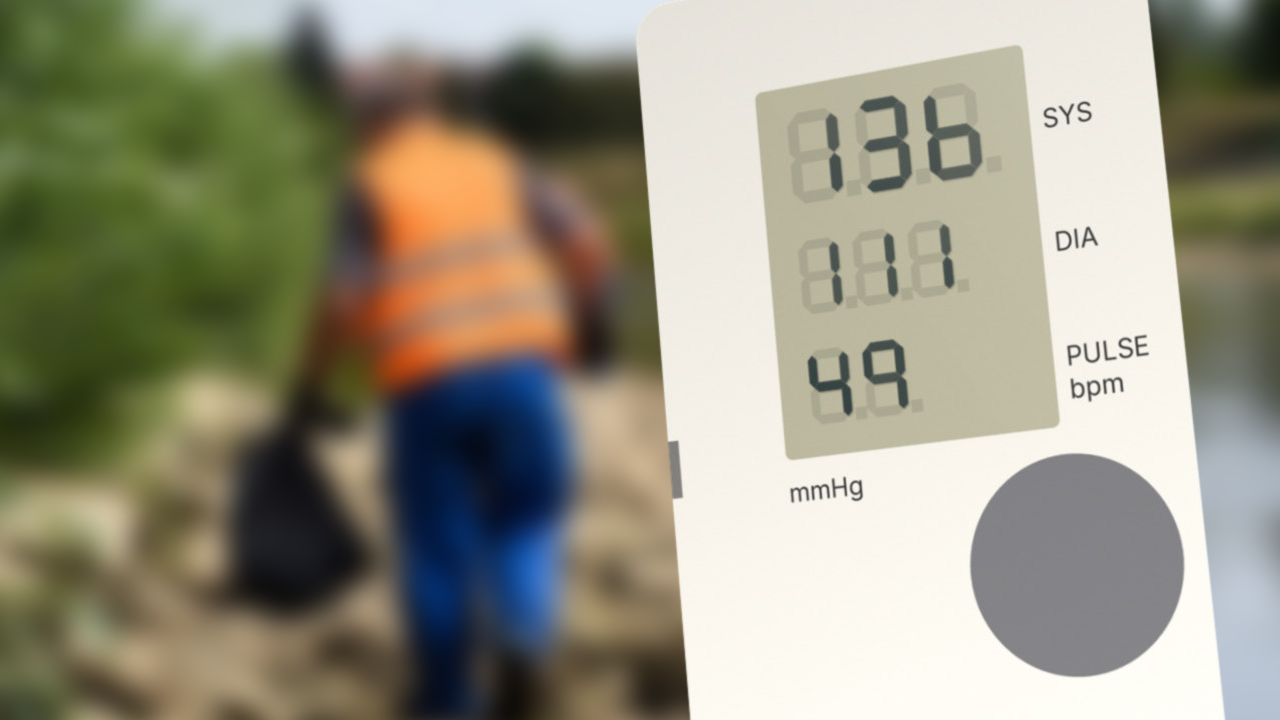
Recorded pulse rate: 49 bpm
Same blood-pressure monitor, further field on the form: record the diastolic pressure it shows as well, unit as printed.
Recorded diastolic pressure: 111 mmHg
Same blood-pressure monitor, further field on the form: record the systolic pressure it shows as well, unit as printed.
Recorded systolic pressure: 136 mmHg
